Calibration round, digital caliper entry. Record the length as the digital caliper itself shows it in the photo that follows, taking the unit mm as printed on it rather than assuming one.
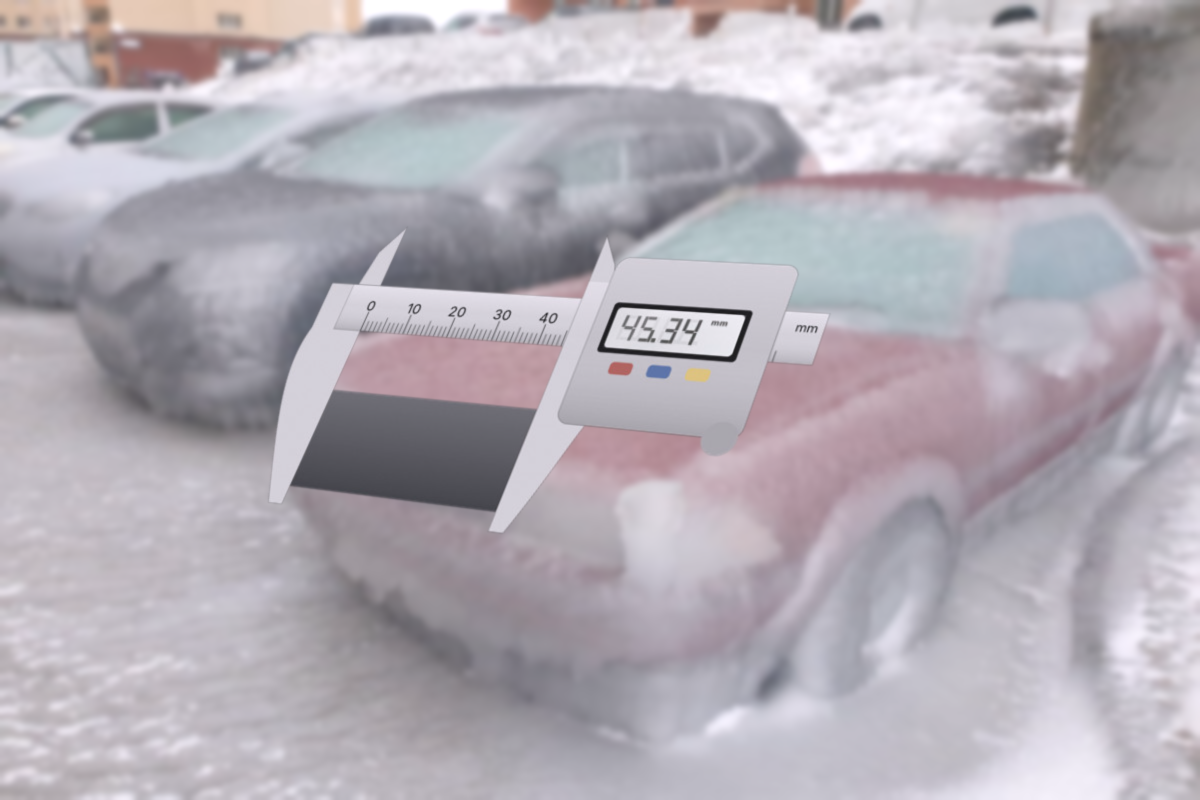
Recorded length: 45.34 mm
